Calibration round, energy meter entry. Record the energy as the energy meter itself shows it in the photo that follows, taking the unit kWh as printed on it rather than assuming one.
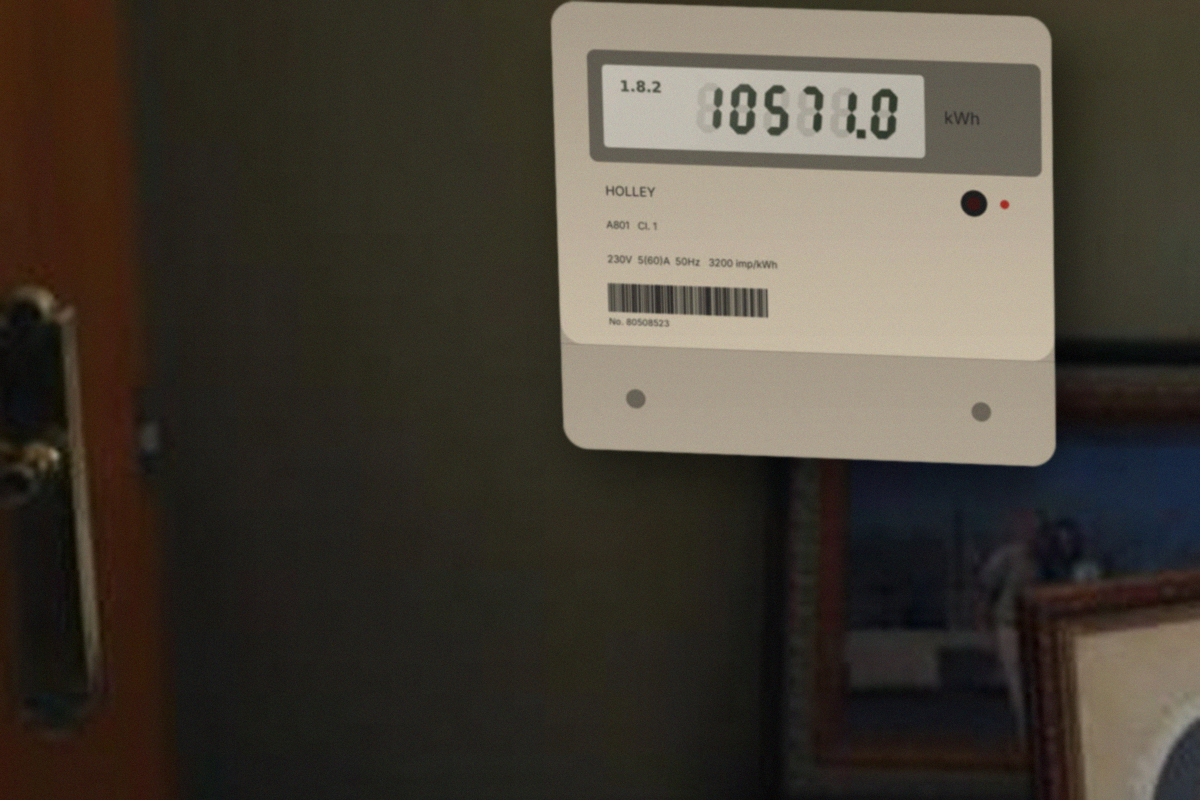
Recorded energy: 10571.0 kWh
